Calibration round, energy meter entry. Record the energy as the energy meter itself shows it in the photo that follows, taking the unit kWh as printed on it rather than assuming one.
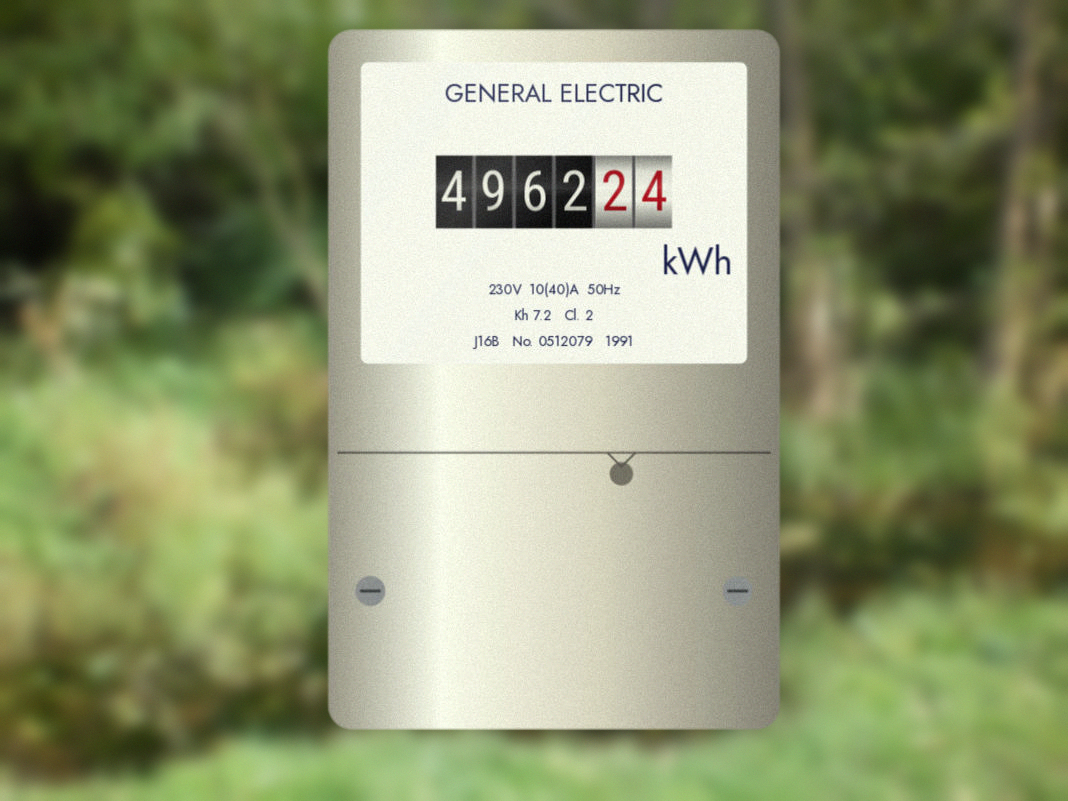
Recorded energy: 4962.24 kWh
